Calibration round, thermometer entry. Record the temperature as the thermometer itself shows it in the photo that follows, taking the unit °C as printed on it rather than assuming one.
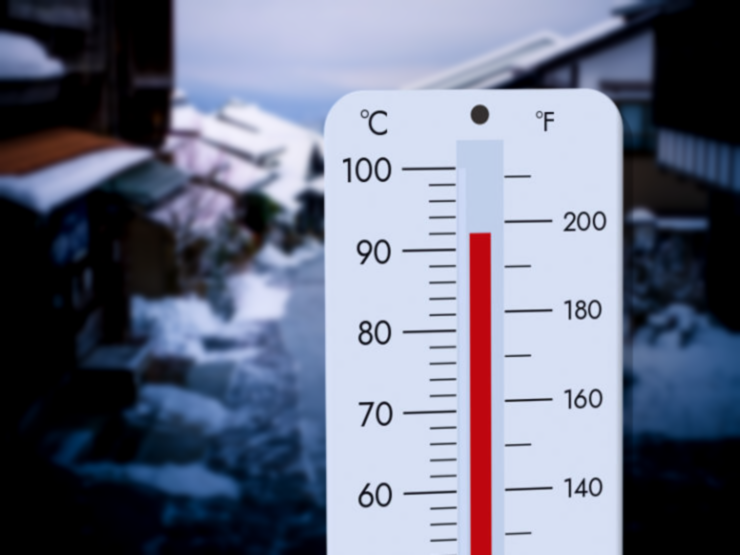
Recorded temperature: 92 °C
